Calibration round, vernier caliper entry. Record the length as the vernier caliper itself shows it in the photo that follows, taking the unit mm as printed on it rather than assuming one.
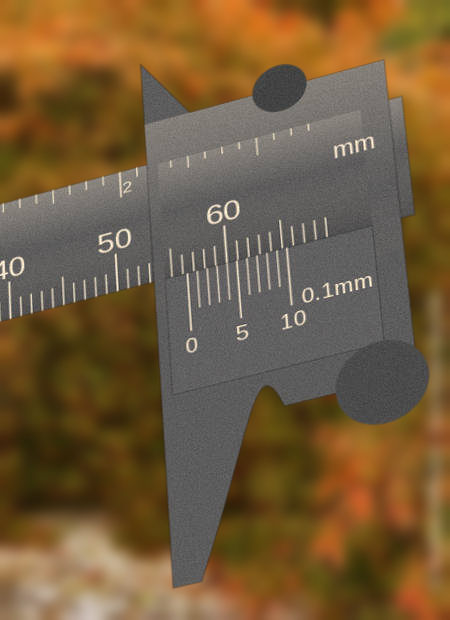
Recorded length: 56.4 mm
